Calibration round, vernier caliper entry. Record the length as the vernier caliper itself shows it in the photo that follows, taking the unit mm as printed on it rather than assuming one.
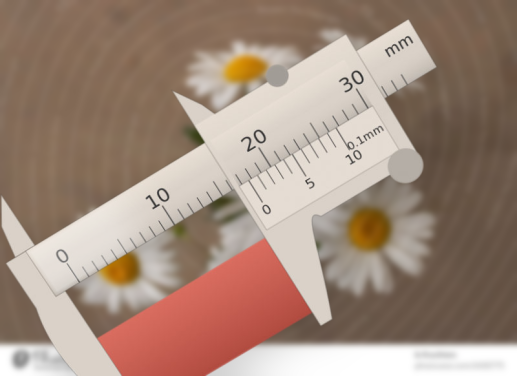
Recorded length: 17.7 mm
